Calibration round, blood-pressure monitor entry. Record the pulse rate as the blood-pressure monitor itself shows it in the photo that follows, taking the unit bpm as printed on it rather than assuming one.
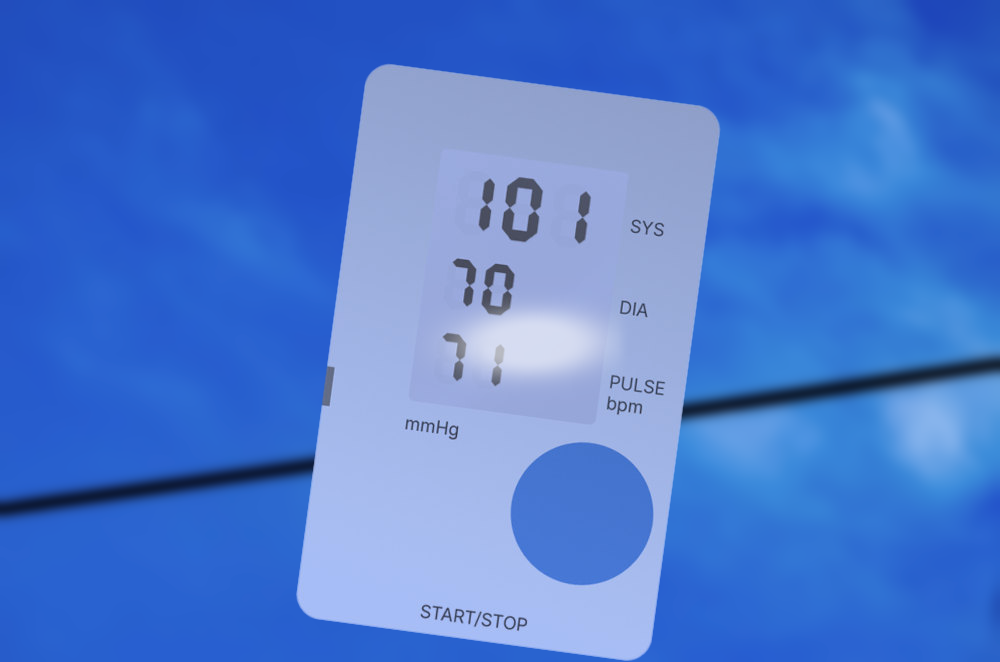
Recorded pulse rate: 71 bpm
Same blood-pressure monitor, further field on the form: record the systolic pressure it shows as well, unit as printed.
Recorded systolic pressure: 101 mmHg
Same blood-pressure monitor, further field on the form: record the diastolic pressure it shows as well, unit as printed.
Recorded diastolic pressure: 70 mmHg
